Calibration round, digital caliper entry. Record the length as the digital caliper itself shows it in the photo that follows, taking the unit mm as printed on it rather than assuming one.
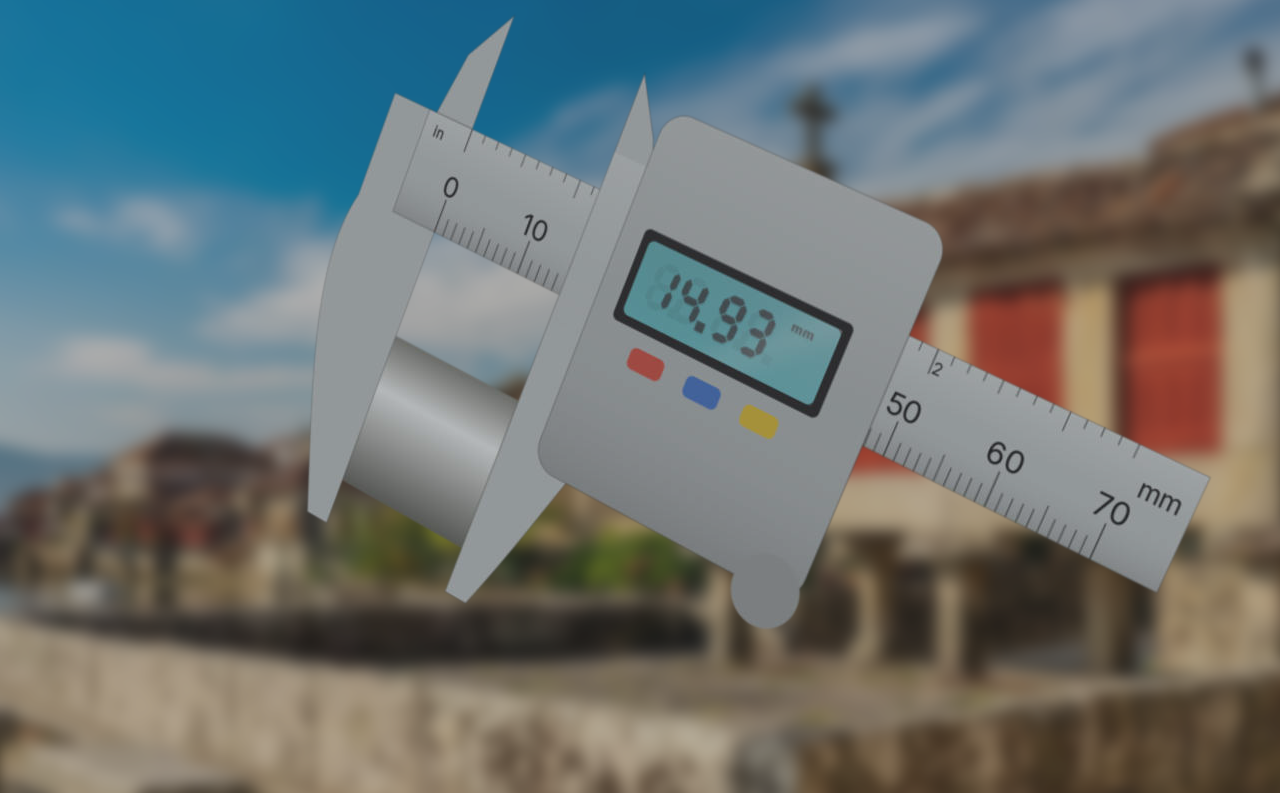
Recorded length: 14.93 mm
